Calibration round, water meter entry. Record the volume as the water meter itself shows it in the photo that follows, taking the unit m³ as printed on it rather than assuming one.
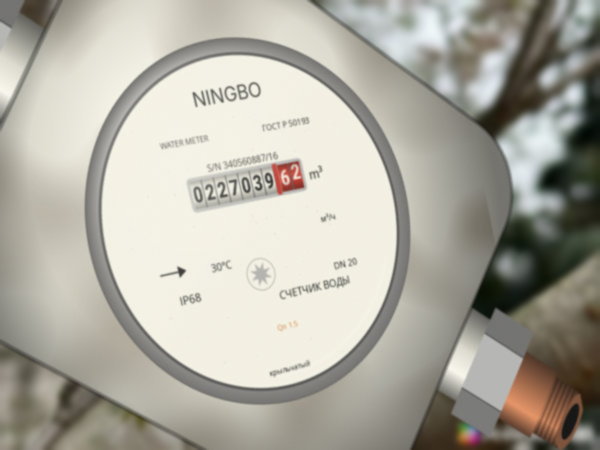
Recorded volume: 227039.62 m³
